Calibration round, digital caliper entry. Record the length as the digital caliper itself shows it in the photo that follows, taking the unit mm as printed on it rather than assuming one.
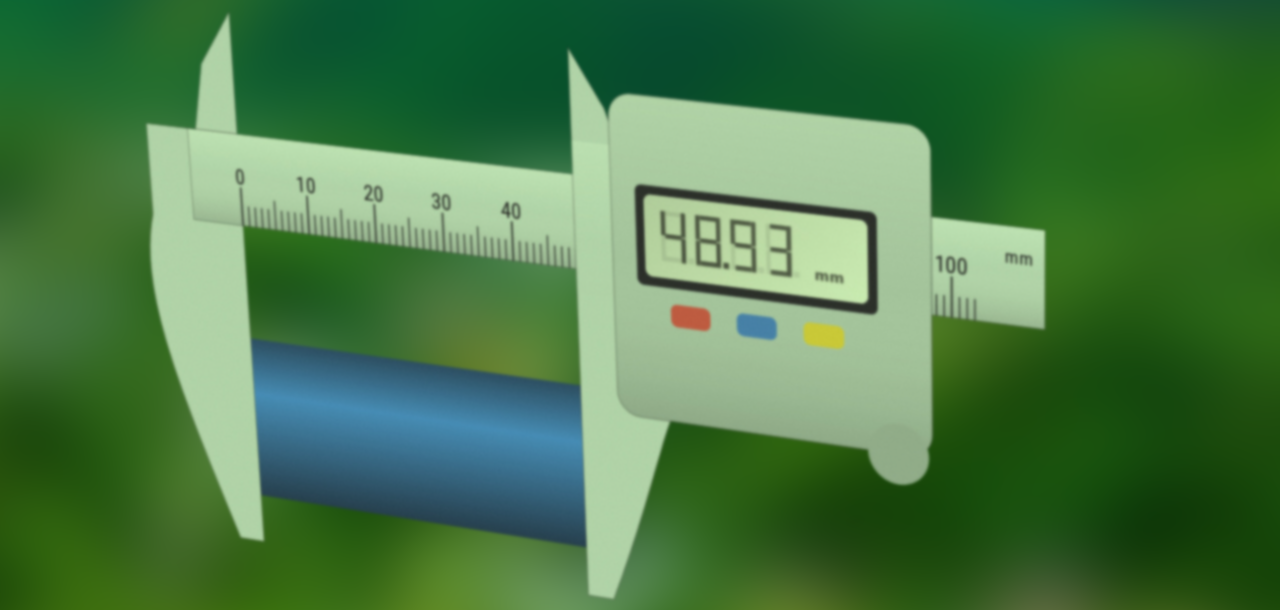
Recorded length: 48.93 mm
